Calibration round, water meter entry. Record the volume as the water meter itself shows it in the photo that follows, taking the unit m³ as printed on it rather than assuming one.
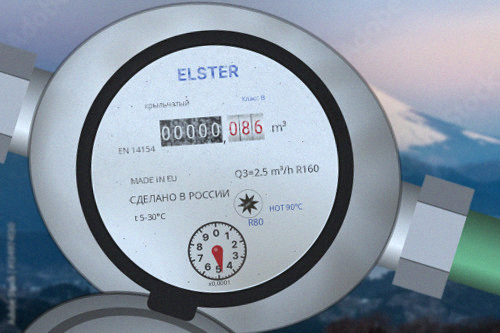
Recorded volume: 0.0864 m³
